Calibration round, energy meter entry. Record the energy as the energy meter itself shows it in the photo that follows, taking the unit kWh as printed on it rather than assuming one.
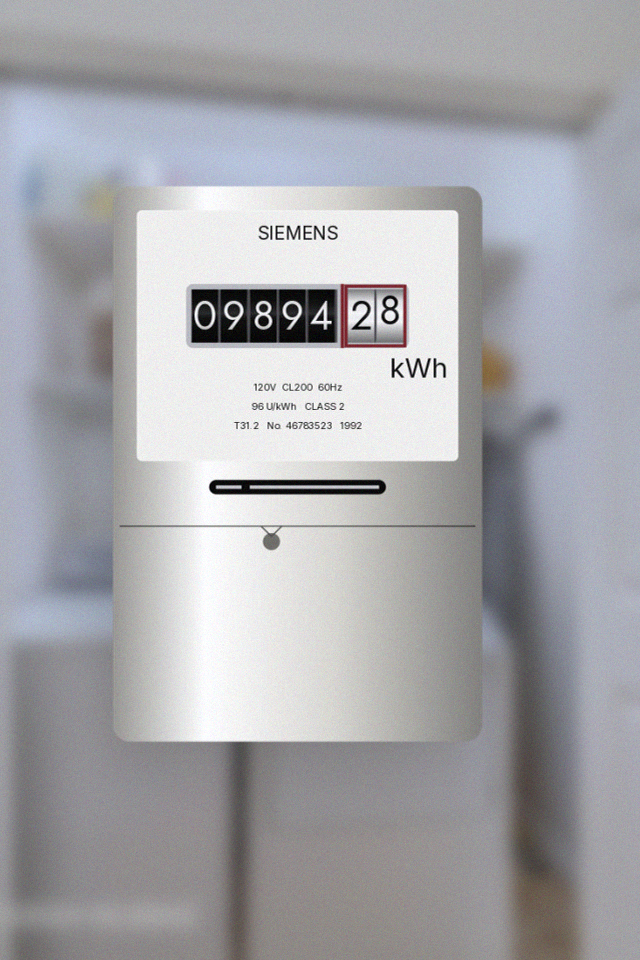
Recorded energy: 9894.28 kWh
